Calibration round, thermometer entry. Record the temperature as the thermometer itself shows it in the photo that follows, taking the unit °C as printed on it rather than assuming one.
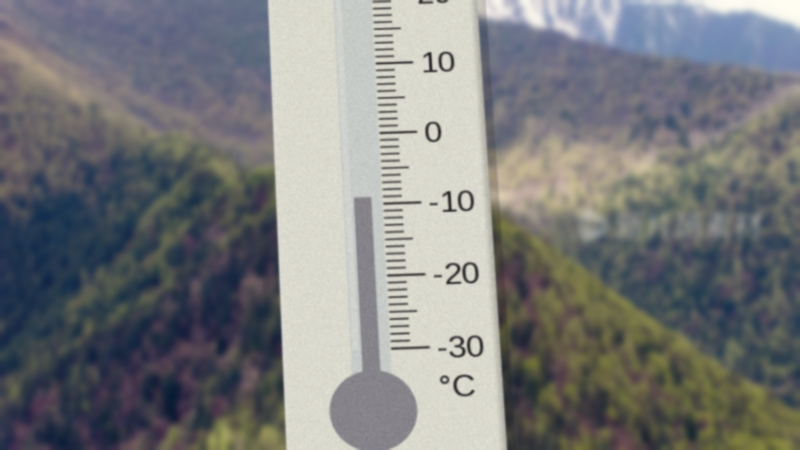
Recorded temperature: -9 °C
